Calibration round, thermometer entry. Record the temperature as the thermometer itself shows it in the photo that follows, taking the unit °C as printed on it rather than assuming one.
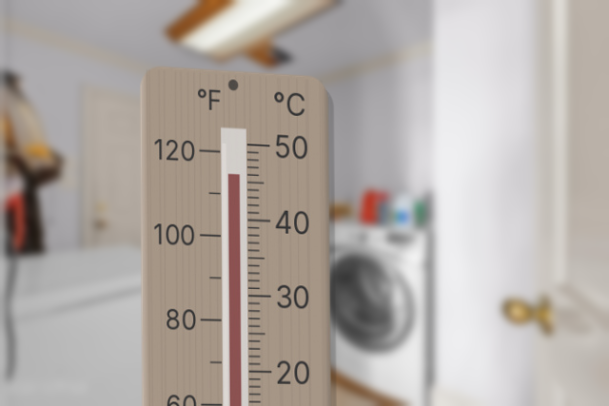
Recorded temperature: 46 °C
